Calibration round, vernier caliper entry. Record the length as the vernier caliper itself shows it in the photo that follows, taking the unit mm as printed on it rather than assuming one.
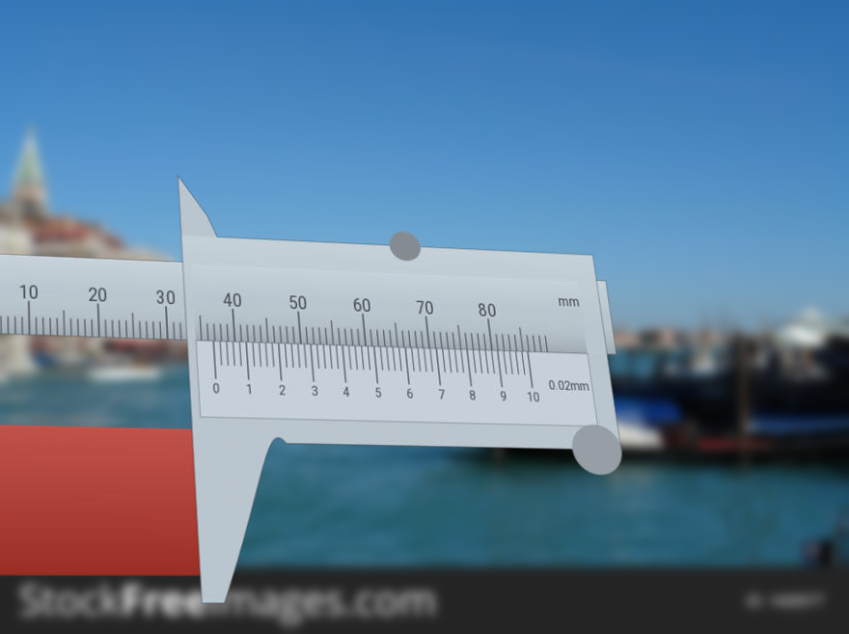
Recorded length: 36.8 mm
